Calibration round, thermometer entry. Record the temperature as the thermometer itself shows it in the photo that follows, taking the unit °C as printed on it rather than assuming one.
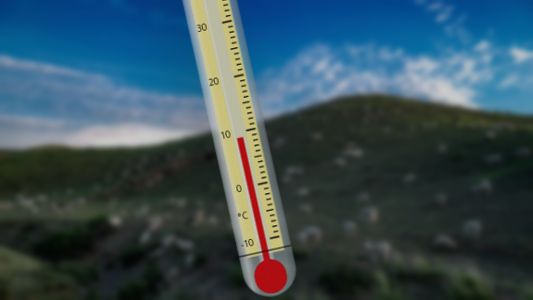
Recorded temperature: 9 °C
